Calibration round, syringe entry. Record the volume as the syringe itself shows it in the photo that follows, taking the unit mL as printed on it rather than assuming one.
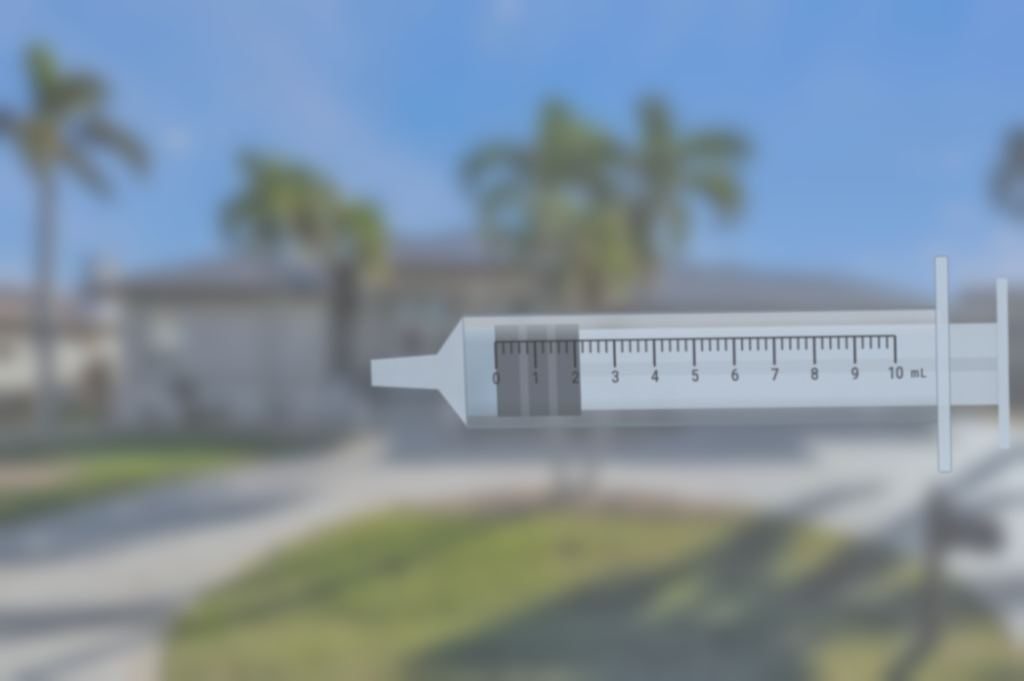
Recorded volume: 0 mL
